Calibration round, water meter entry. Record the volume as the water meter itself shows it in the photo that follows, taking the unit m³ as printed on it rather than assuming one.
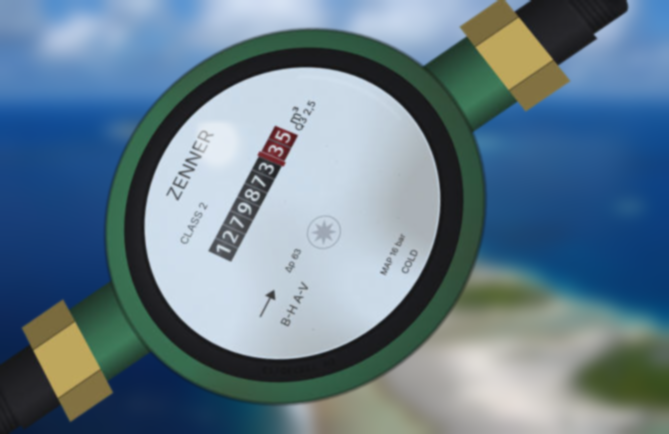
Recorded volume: 1279873.35 m³
